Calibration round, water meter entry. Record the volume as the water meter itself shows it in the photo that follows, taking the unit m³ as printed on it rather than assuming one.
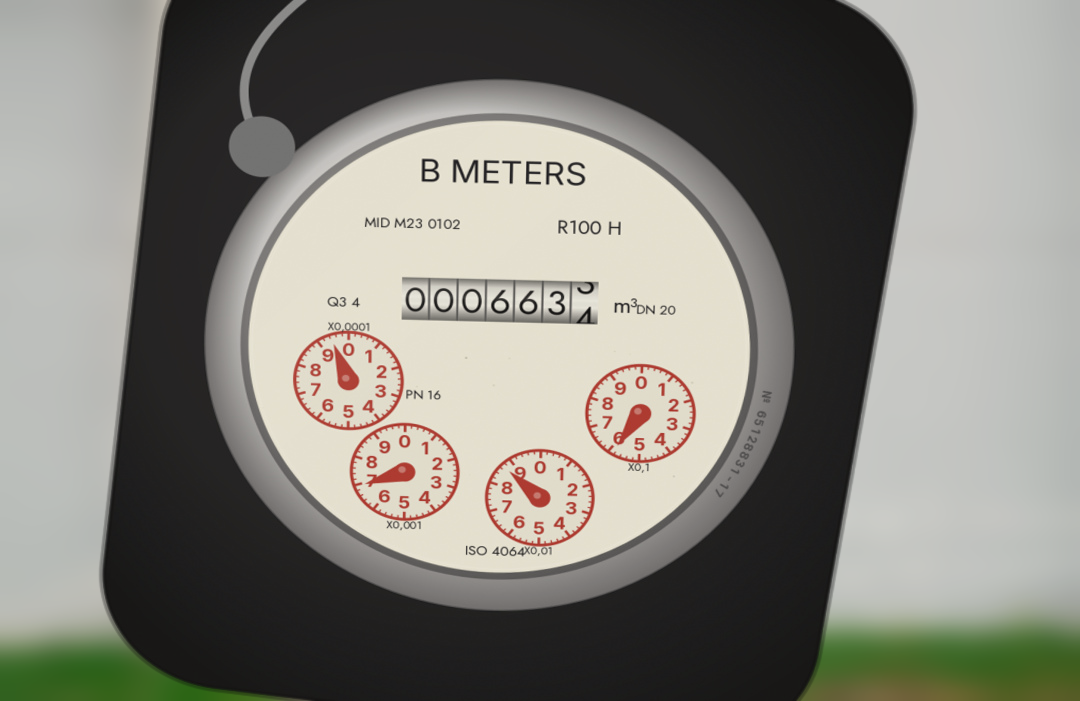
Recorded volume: 6633.5869 m³
